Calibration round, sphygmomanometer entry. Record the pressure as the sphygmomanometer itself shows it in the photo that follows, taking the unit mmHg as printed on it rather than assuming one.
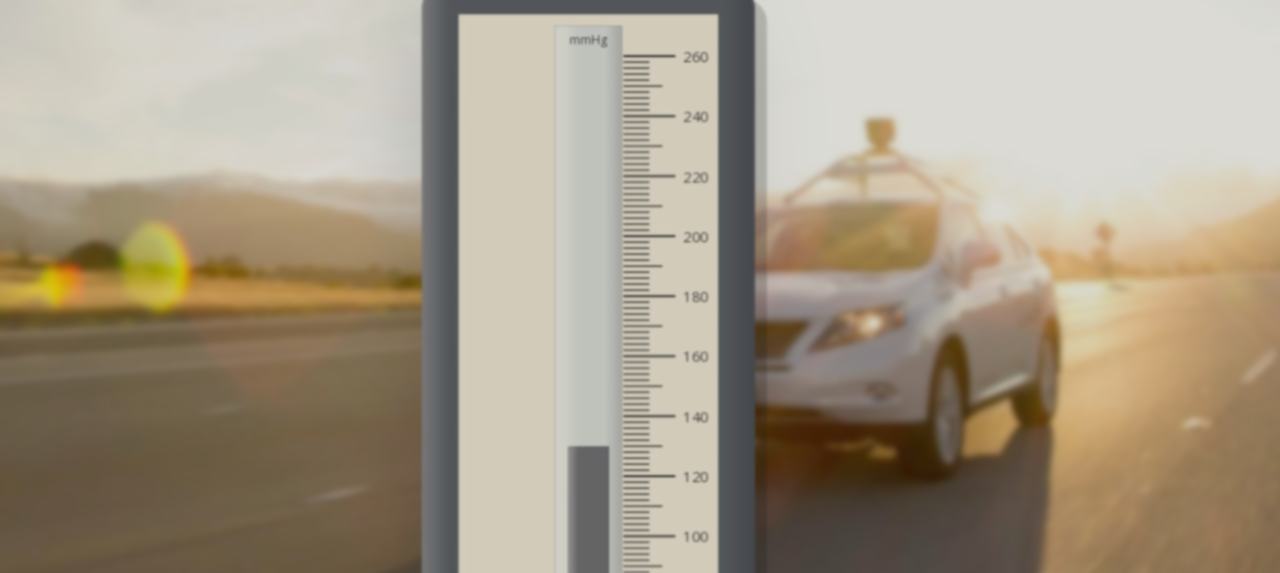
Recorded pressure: 130 mmHg
